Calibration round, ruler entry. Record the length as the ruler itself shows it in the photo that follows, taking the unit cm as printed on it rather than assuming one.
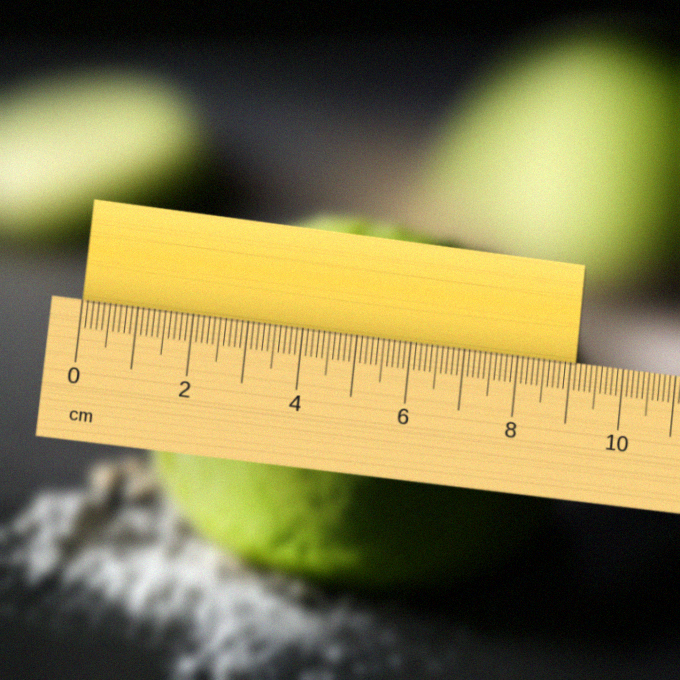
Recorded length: 9.1 cm
